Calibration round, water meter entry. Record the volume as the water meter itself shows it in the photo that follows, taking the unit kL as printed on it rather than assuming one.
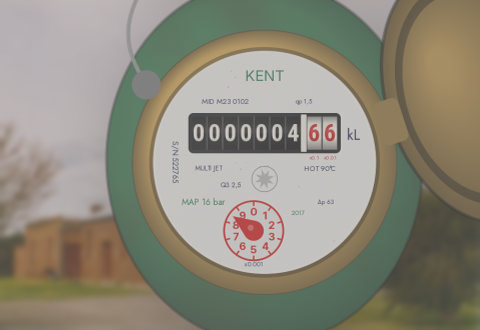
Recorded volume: 4.668 kL
